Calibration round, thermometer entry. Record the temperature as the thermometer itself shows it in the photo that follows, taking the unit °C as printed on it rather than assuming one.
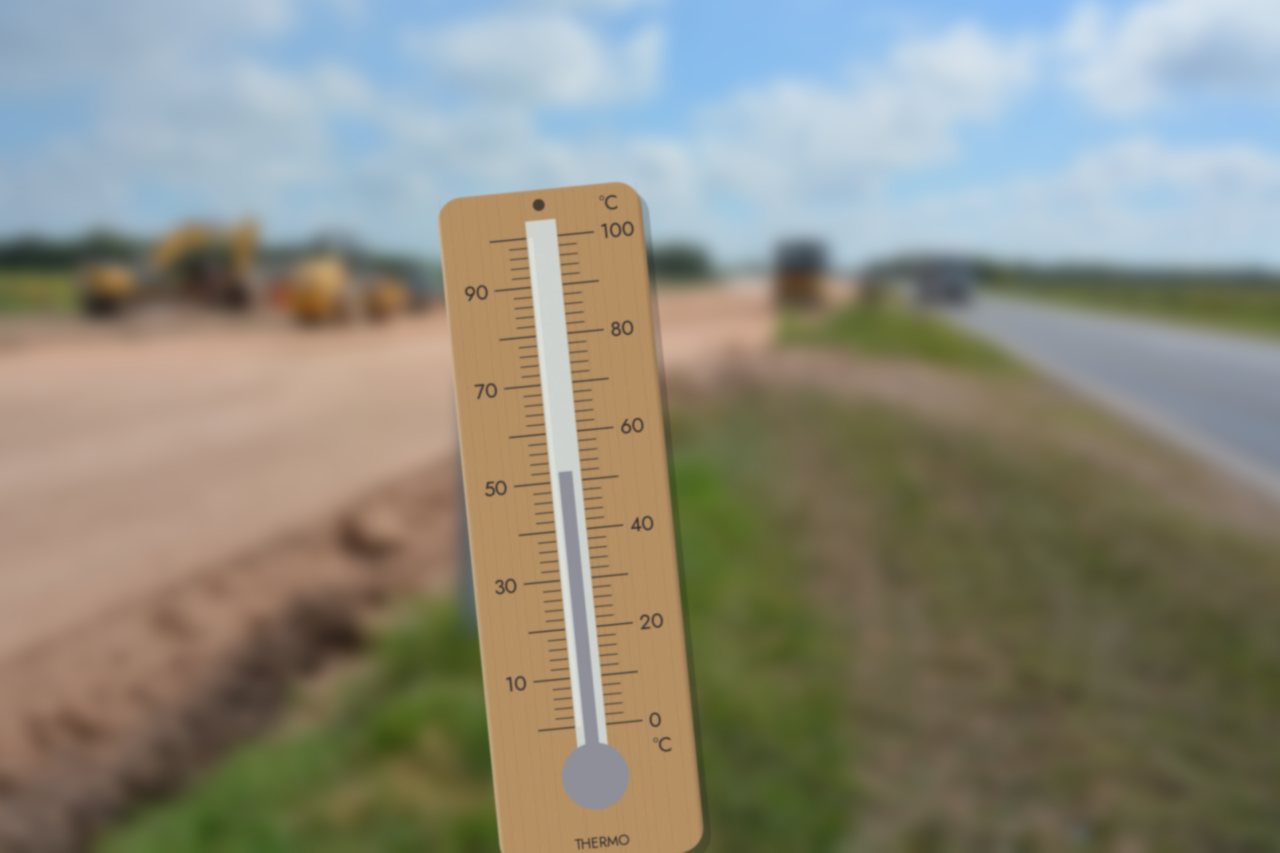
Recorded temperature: 52 °C
